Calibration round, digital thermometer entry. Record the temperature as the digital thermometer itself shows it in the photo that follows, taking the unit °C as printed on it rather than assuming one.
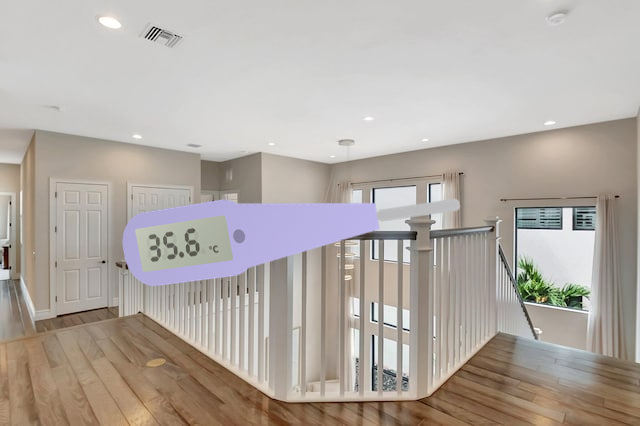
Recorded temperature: 35.6 °C
